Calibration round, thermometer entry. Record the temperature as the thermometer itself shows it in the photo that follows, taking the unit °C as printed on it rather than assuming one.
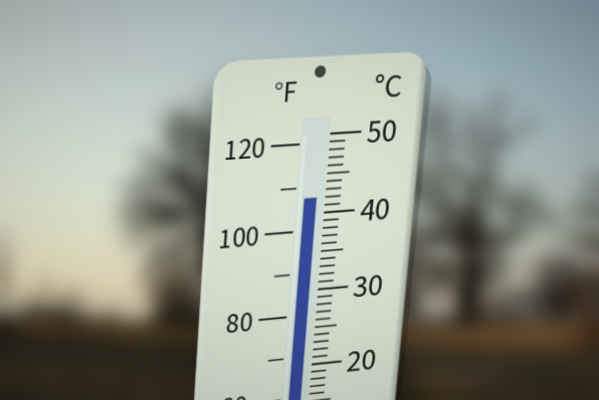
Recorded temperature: 42 °C
